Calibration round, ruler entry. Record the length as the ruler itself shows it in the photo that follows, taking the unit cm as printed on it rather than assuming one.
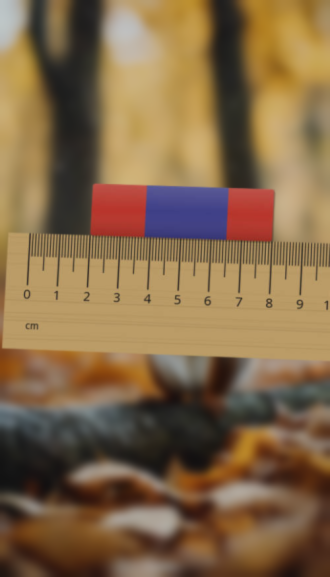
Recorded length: 6 cm
